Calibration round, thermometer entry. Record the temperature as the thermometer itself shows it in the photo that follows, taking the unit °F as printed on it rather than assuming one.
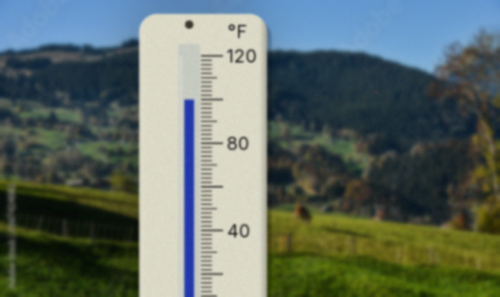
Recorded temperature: 100 °F
